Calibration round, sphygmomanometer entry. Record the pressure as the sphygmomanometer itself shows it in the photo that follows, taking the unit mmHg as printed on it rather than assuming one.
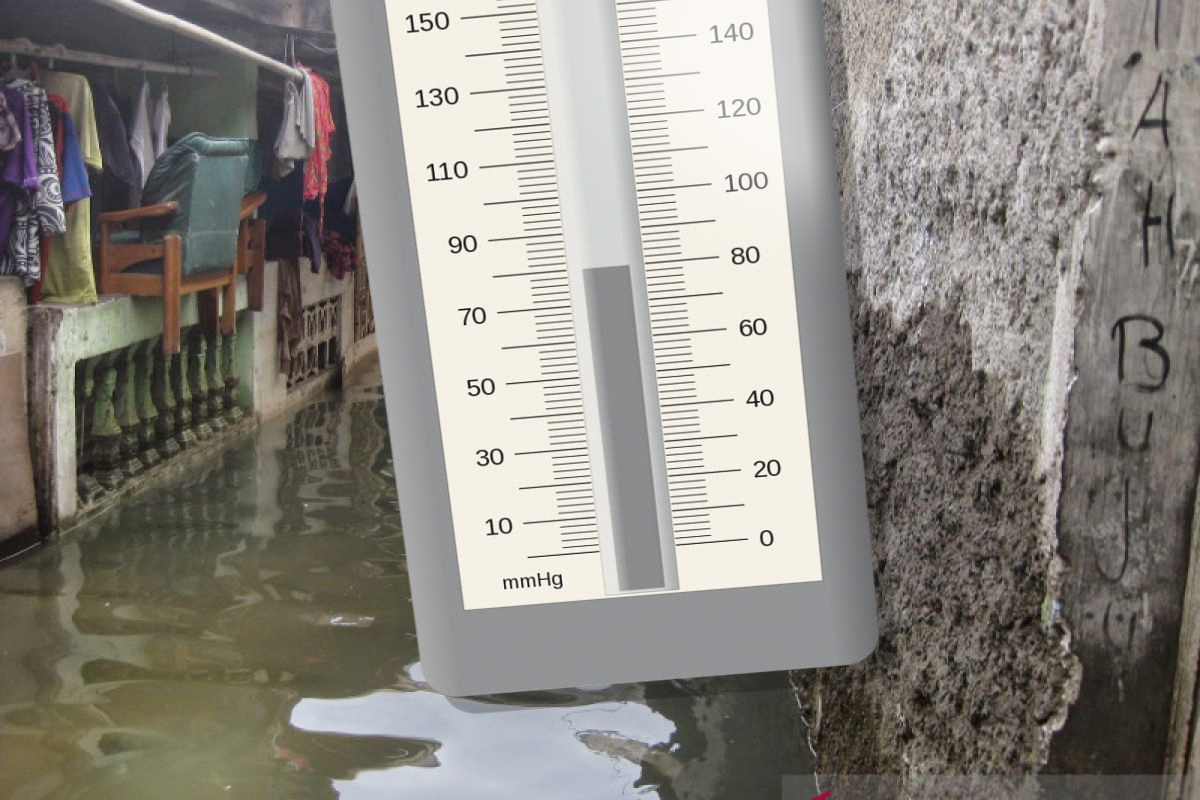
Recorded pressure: 80 mmHg
